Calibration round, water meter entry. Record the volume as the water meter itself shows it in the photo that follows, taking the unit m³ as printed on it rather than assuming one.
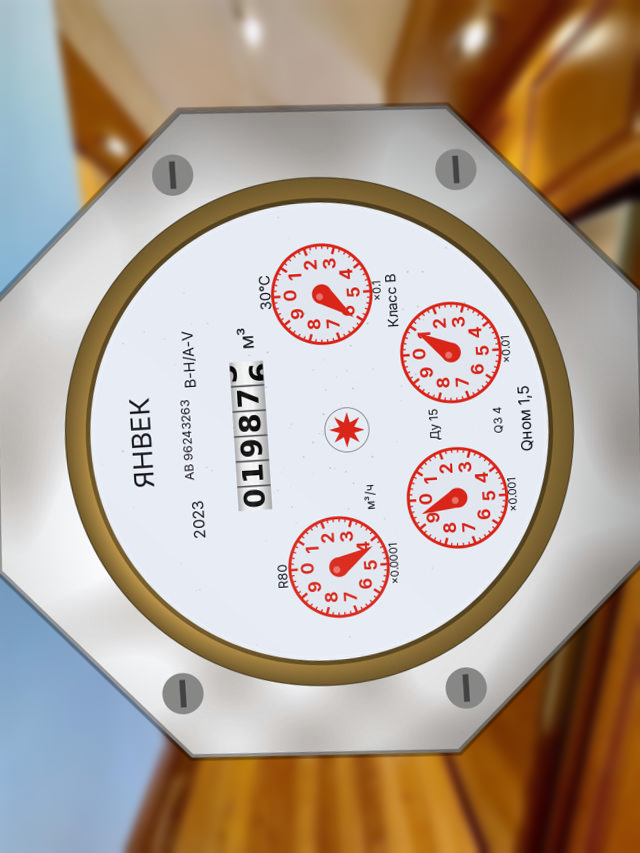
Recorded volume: 19875.6094 m³
